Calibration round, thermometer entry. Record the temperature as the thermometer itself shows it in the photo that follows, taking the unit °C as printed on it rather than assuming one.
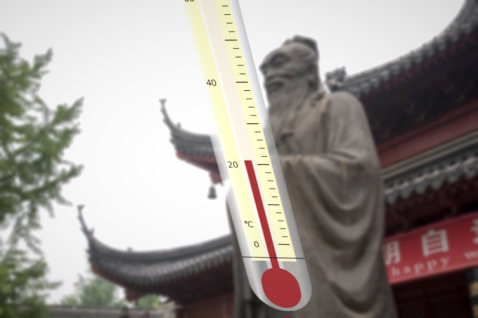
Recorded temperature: 21 °C
